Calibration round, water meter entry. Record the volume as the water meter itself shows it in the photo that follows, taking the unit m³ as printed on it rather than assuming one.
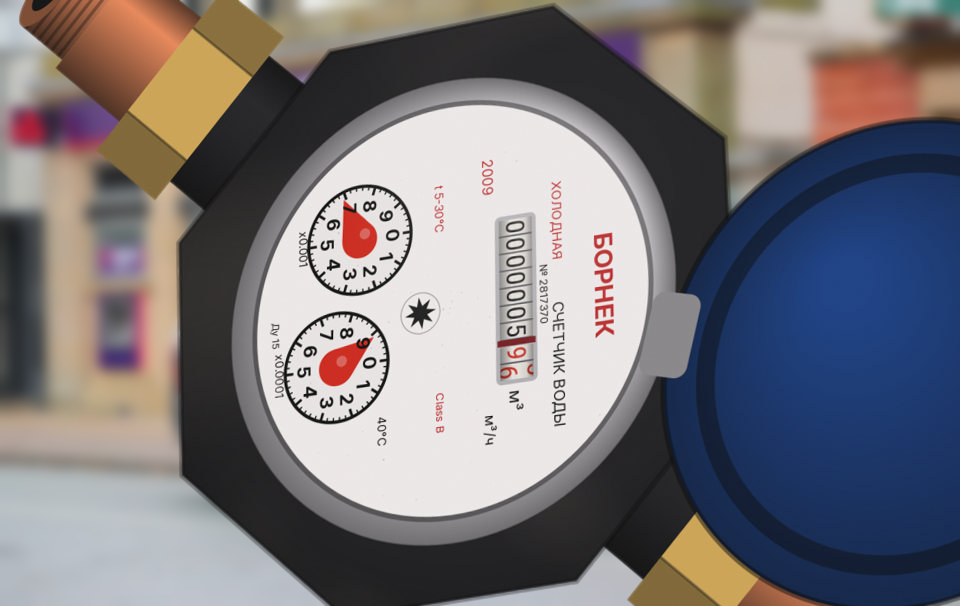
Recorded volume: 5.9569 m³
